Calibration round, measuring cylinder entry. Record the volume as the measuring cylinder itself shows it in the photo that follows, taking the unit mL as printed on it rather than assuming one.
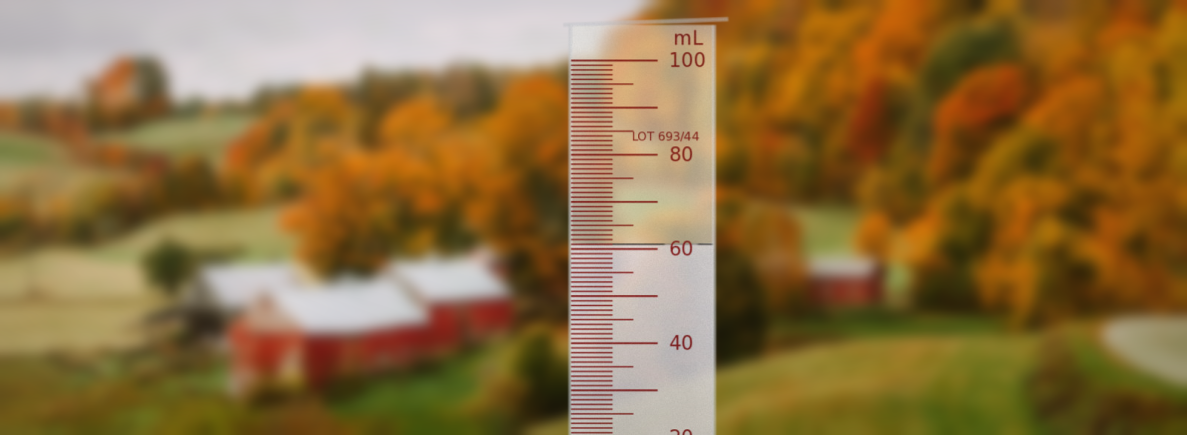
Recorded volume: 61 mL
